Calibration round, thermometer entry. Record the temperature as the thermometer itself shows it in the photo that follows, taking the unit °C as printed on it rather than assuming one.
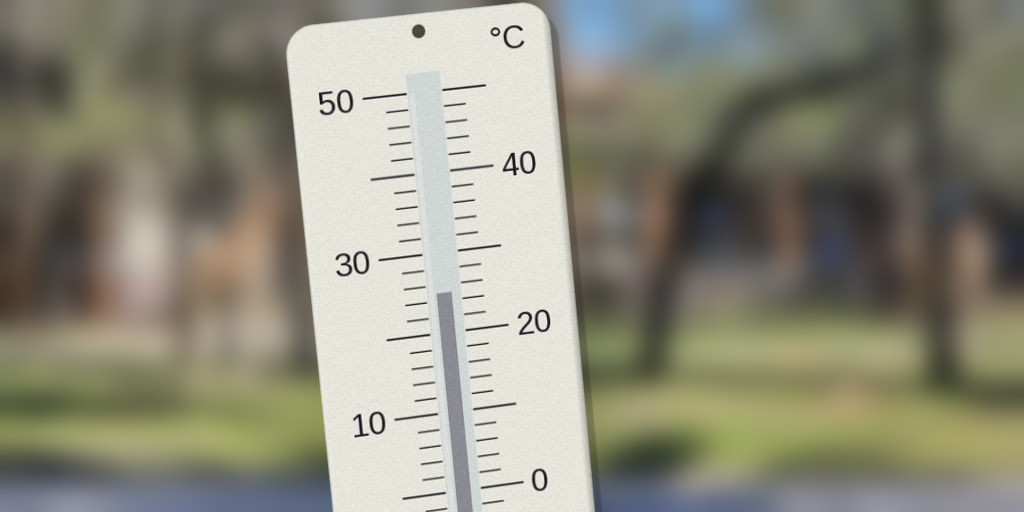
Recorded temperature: 25 °C
